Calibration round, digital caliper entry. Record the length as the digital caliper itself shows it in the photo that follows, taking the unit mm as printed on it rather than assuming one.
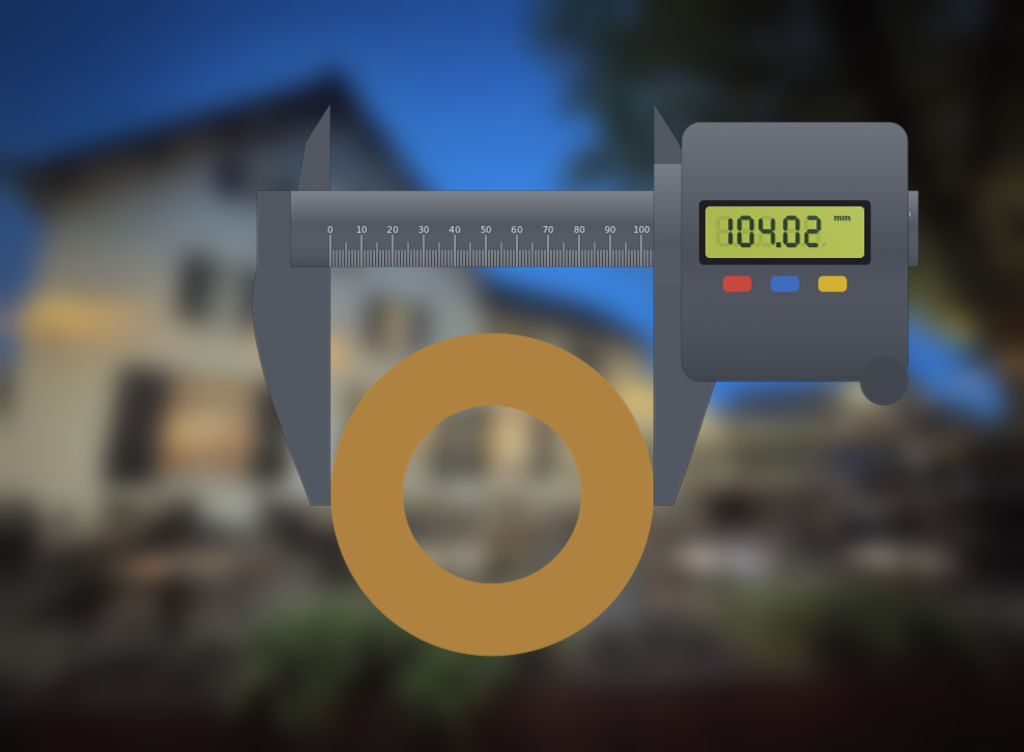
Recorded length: 104.02 mm
